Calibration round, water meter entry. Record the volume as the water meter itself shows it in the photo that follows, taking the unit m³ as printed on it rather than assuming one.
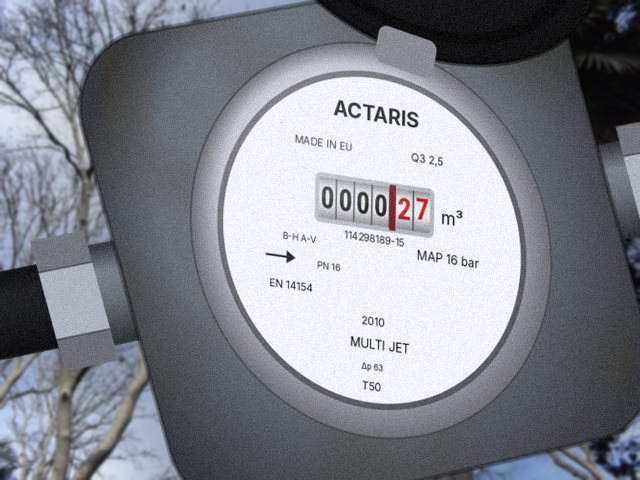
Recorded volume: 0.27 m³
